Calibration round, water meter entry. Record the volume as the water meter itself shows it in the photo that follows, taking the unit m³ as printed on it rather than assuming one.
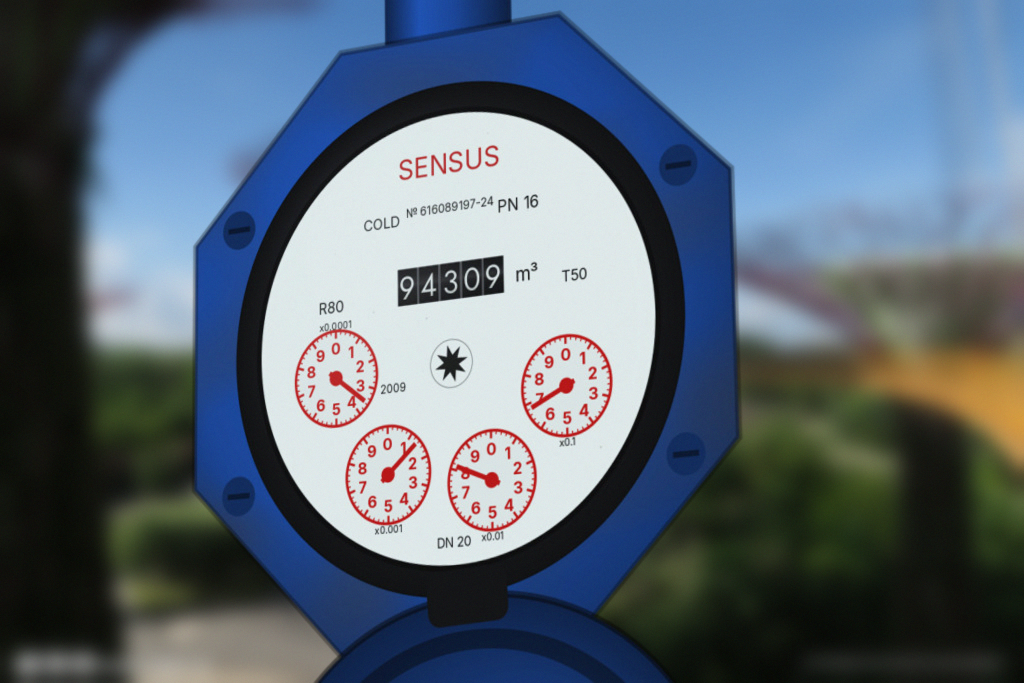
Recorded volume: 94309.6813 m³
